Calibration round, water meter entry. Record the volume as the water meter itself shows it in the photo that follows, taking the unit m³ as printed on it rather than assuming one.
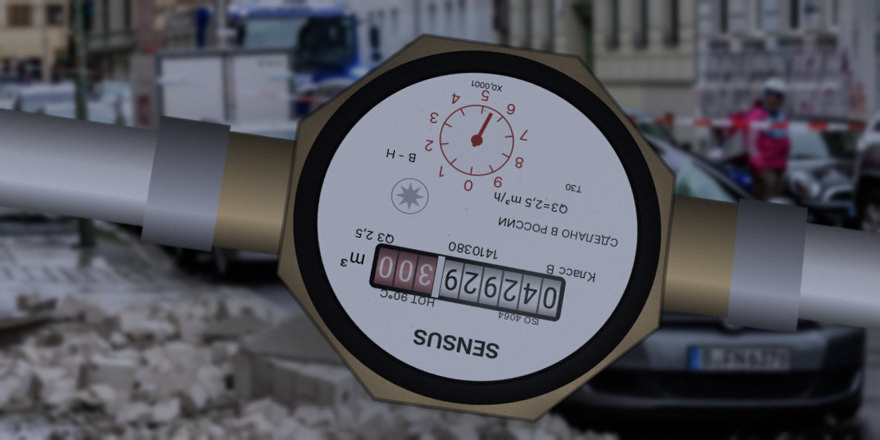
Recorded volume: 42929.3005 m³
